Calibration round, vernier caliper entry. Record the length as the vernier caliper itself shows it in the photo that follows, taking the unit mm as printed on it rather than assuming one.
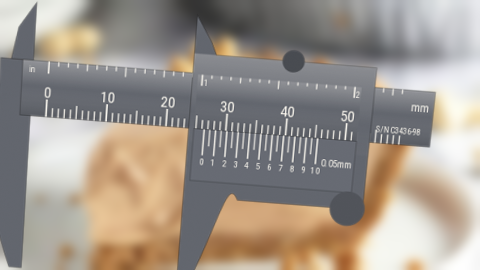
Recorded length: 26.4 mm
